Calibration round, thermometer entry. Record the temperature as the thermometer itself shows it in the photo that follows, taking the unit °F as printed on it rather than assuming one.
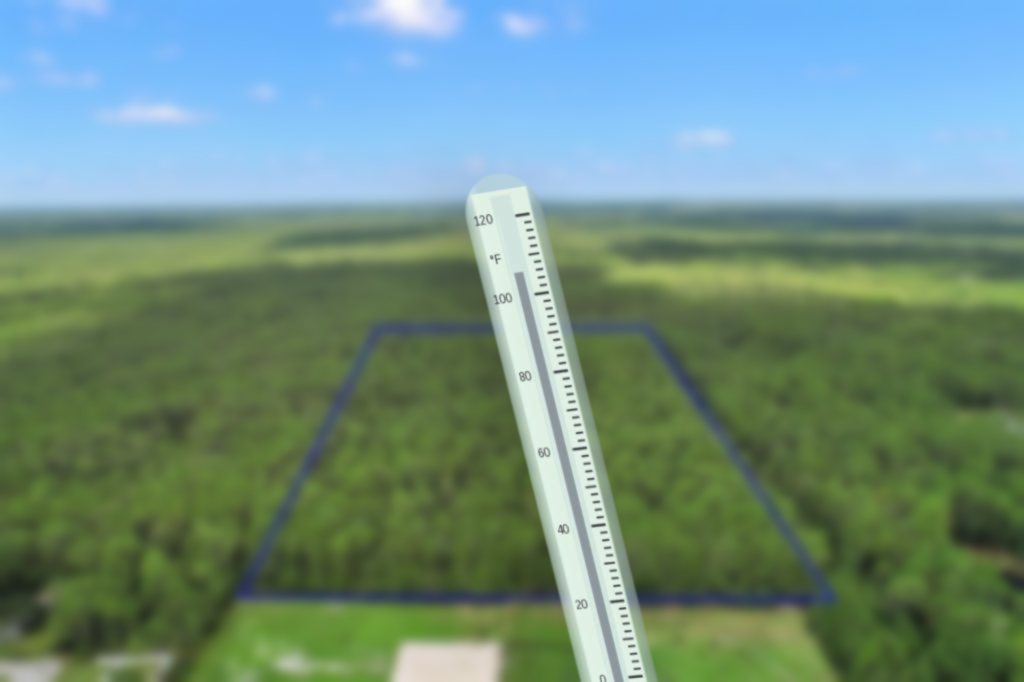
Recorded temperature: 106 °F
